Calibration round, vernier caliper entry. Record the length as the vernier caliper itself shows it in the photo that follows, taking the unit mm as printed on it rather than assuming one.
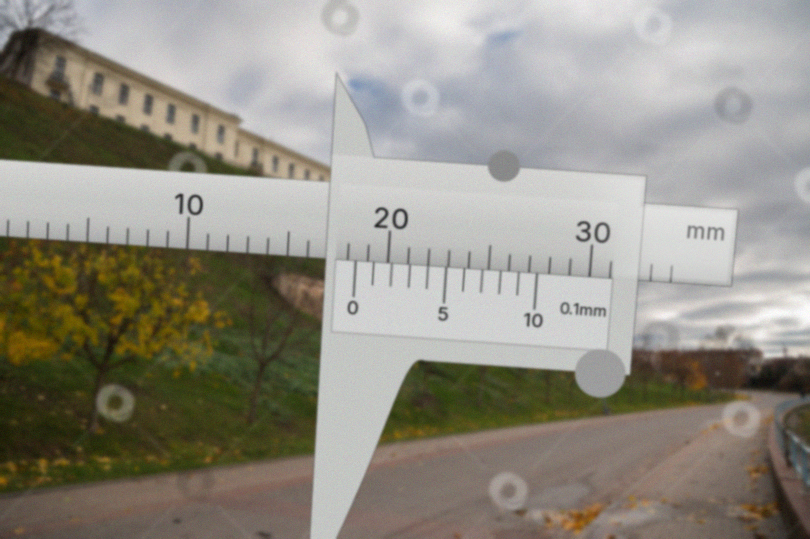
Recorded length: 18.4 mm
